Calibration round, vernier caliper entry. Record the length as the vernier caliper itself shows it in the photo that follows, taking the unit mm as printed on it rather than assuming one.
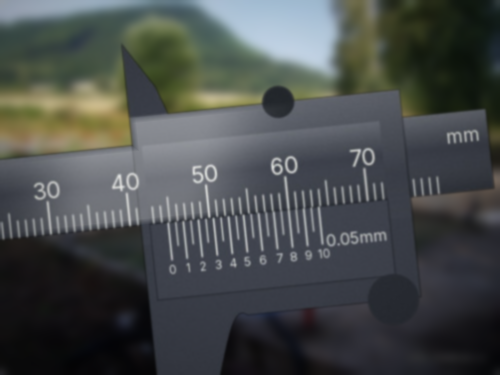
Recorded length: 44.8 mm
